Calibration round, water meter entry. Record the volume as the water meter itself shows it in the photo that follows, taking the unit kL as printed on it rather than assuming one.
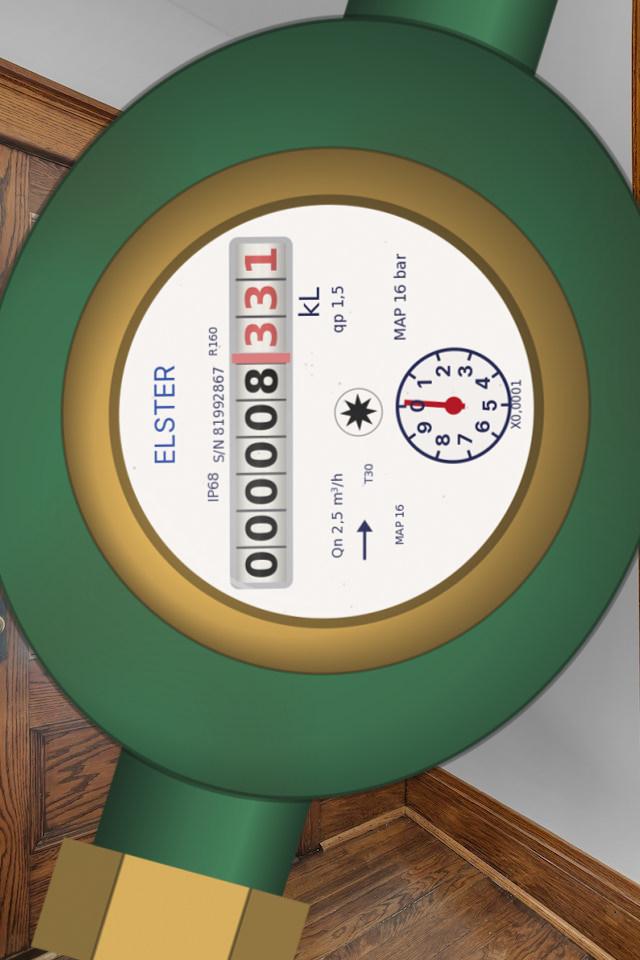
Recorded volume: 8.3310 kL
